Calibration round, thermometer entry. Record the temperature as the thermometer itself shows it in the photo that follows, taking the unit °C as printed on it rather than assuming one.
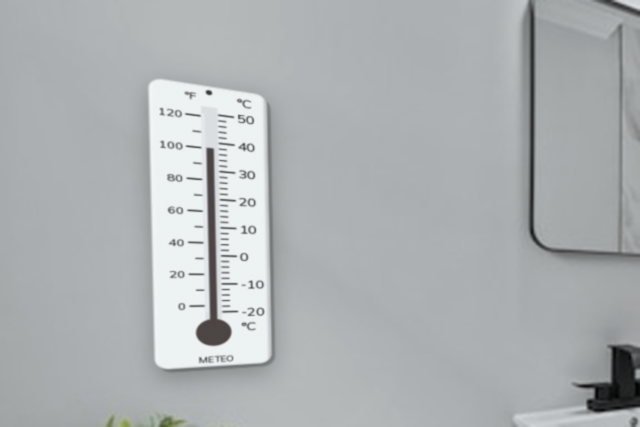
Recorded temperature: 38 °C
